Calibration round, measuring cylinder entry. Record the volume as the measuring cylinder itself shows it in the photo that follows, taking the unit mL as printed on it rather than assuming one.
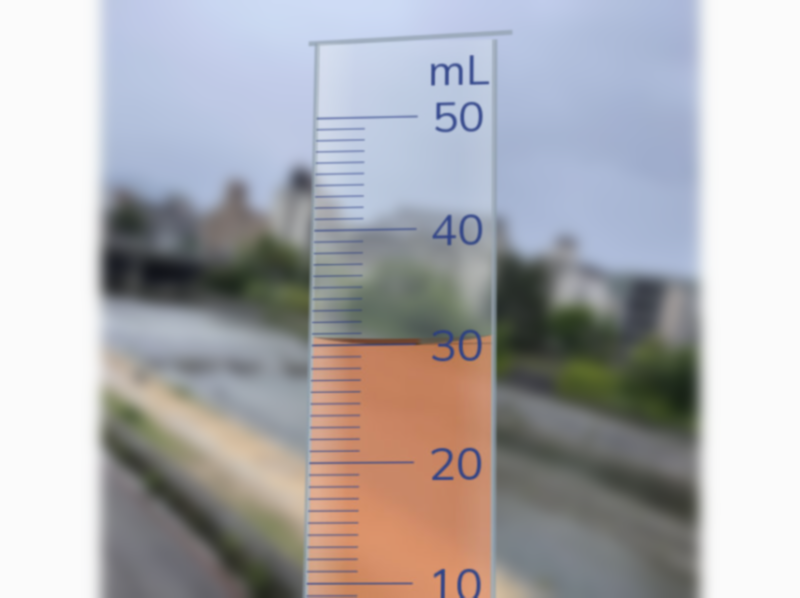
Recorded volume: 30 mL
